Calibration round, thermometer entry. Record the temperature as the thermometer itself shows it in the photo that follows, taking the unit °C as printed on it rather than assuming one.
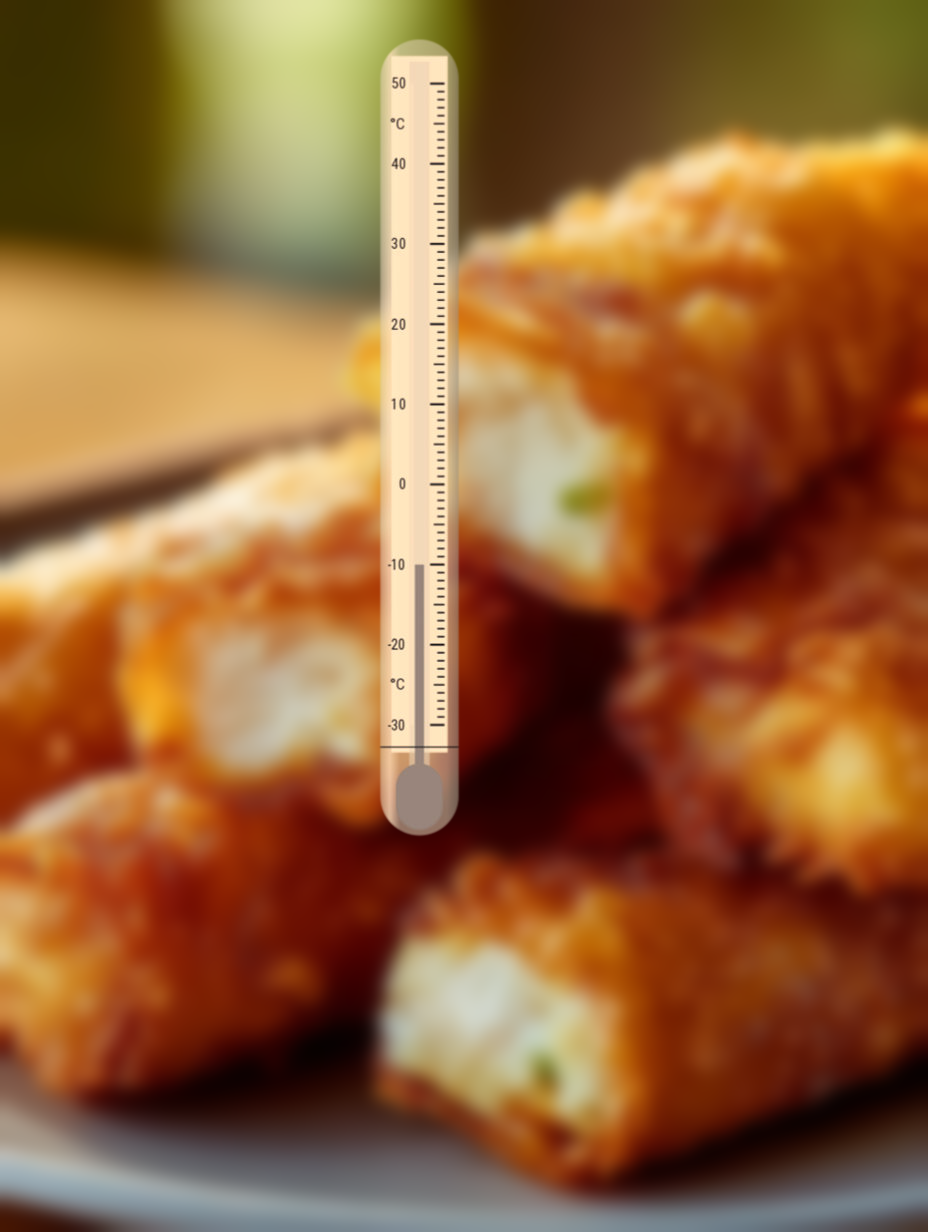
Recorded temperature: -10 °C
